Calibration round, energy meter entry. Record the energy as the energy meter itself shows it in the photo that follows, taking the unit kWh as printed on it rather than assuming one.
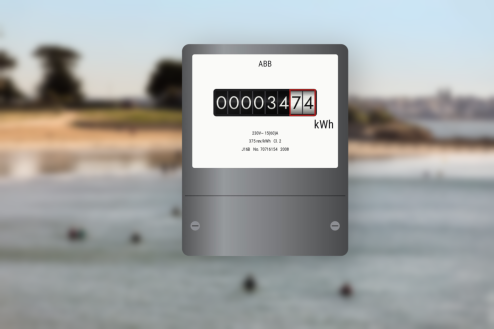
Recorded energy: 34.74 kWh
